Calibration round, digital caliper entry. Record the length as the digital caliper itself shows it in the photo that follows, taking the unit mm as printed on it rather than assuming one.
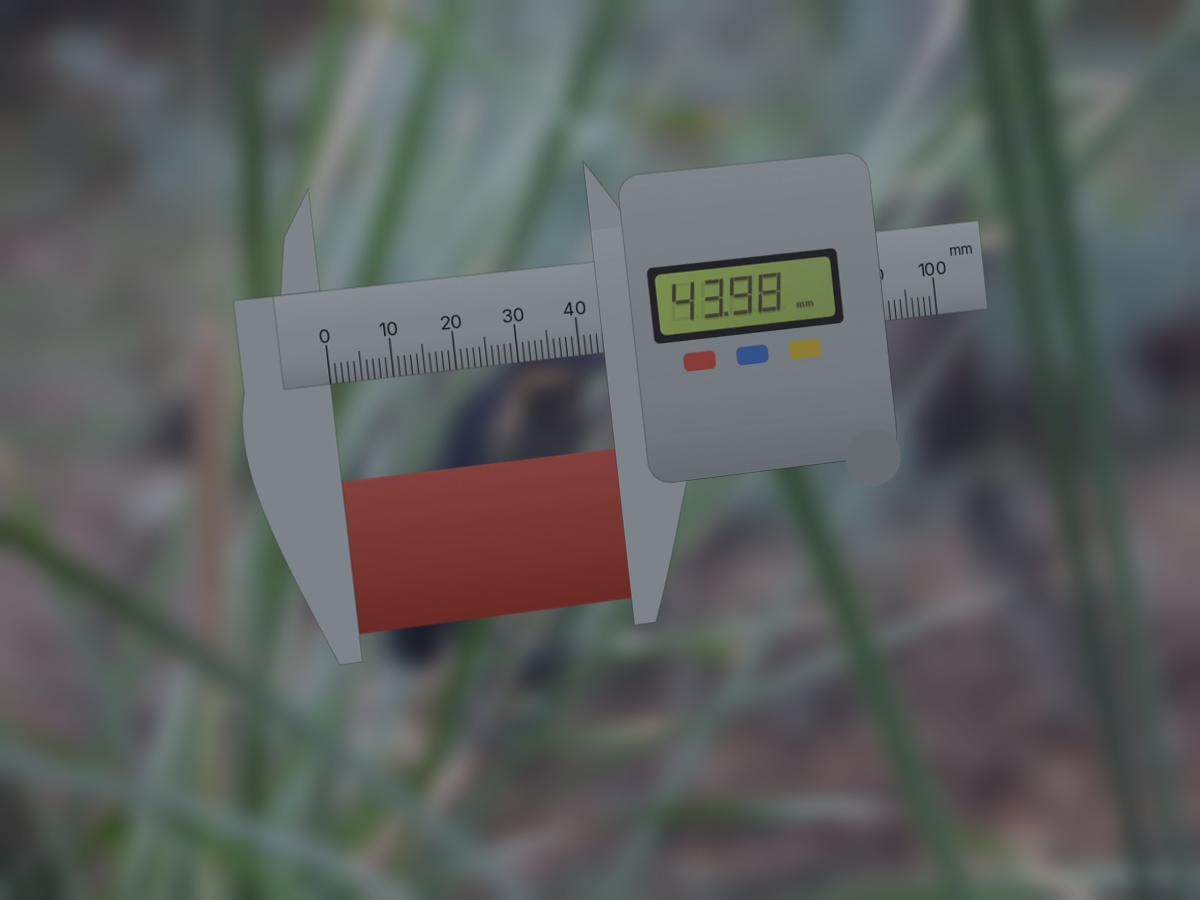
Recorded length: 43.98 mm
